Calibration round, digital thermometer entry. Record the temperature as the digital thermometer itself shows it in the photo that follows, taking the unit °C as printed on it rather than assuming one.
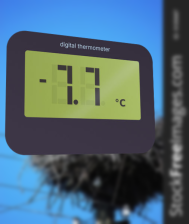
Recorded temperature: -7.7 °C
